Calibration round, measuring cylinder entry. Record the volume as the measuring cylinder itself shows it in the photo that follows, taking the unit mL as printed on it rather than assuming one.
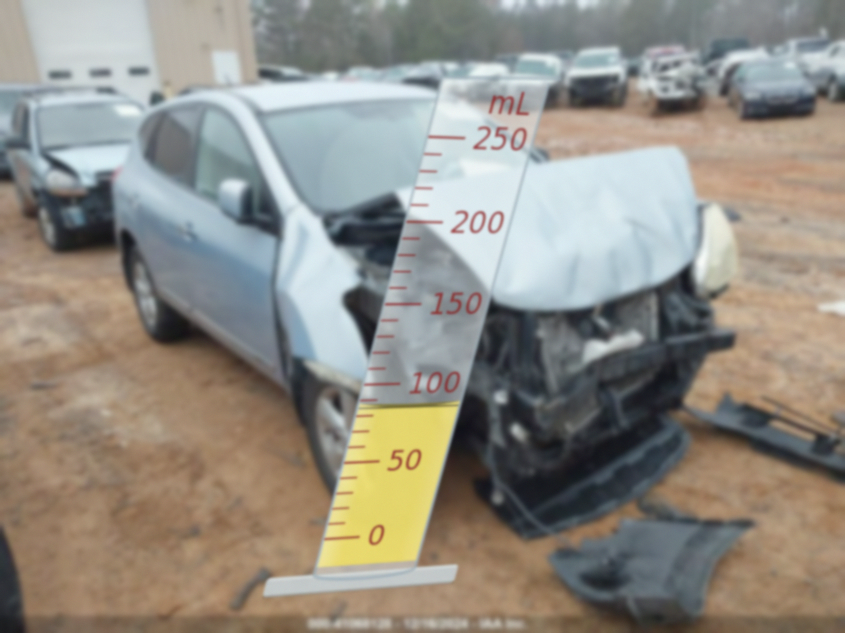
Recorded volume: 85 mL
